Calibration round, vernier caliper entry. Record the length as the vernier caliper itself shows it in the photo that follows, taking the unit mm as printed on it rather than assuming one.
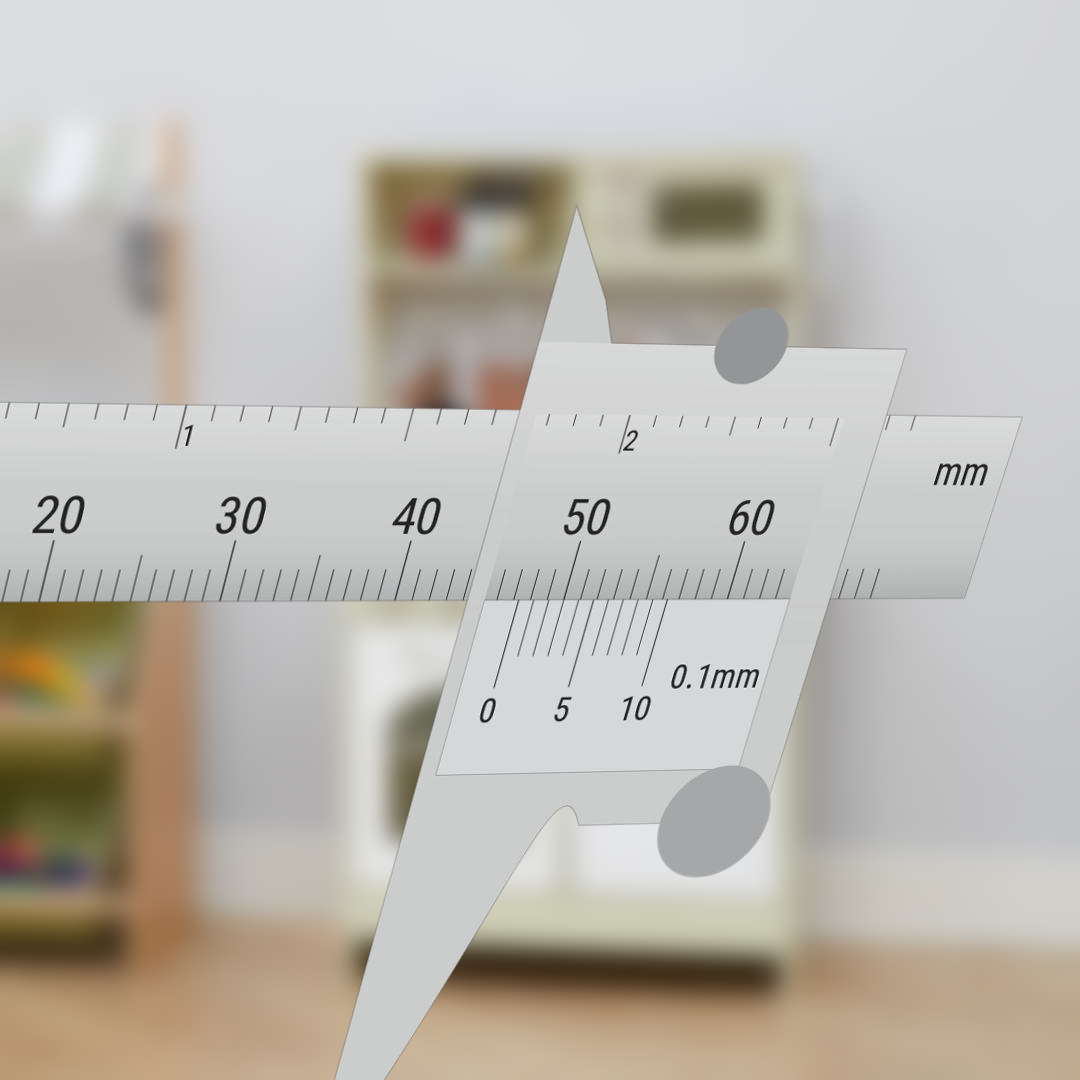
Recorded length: 47.3 mm
